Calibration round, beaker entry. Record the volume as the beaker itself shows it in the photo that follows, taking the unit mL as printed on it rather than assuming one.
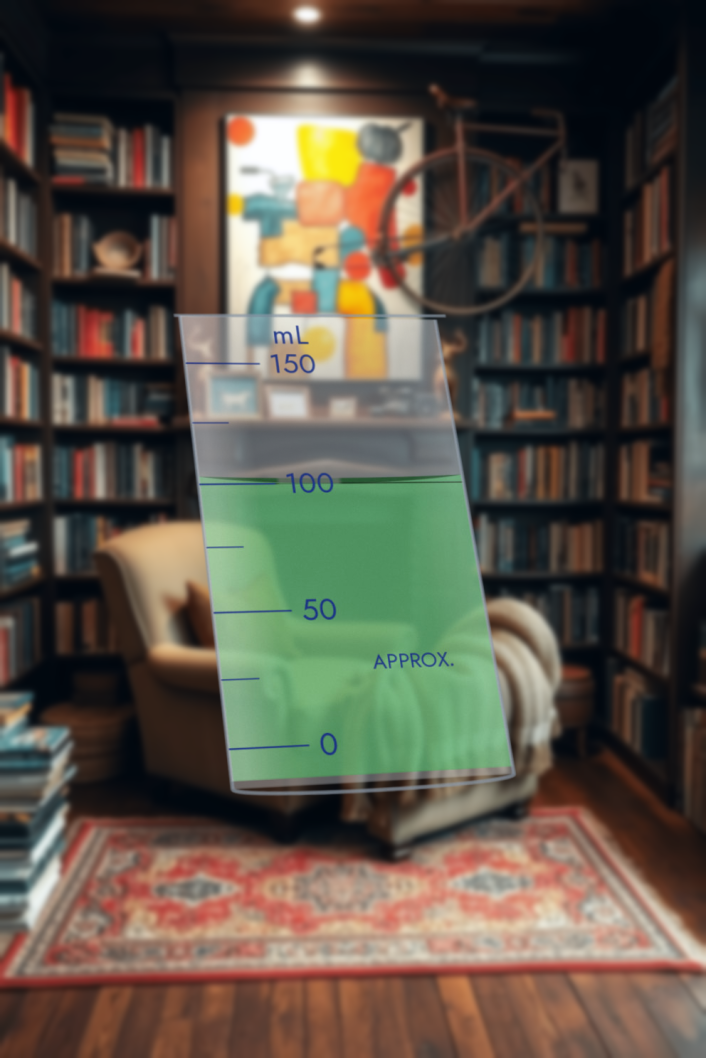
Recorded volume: 100 mL
